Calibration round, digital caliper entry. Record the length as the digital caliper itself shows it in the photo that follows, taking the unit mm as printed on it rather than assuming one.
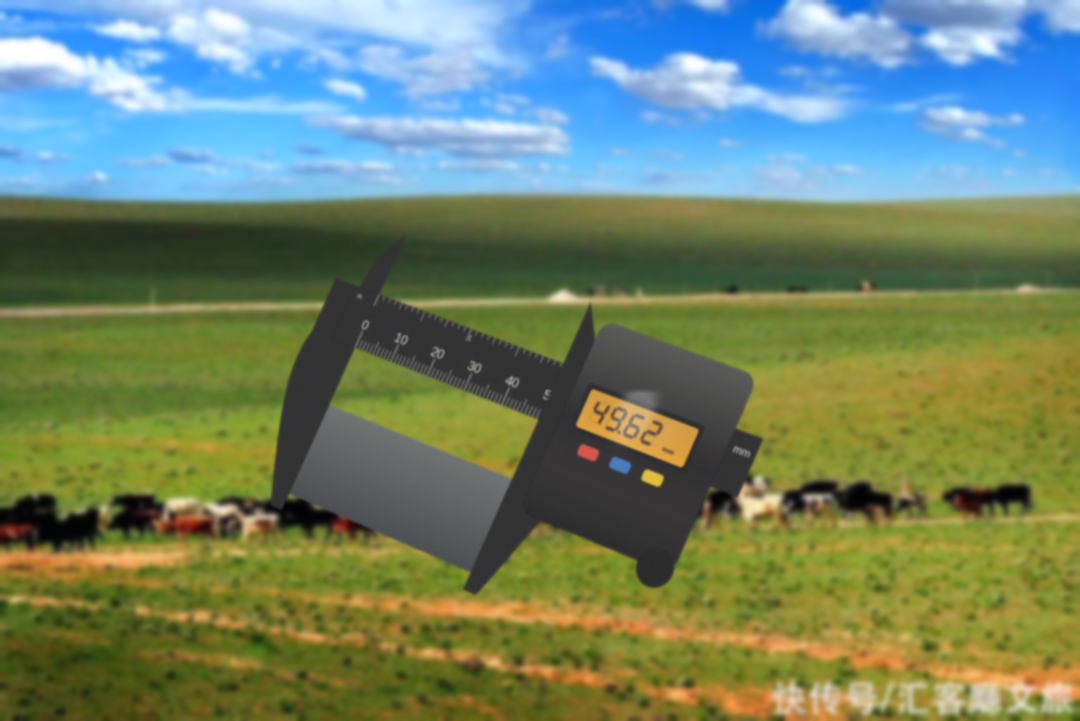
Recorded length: 49.62 mm
